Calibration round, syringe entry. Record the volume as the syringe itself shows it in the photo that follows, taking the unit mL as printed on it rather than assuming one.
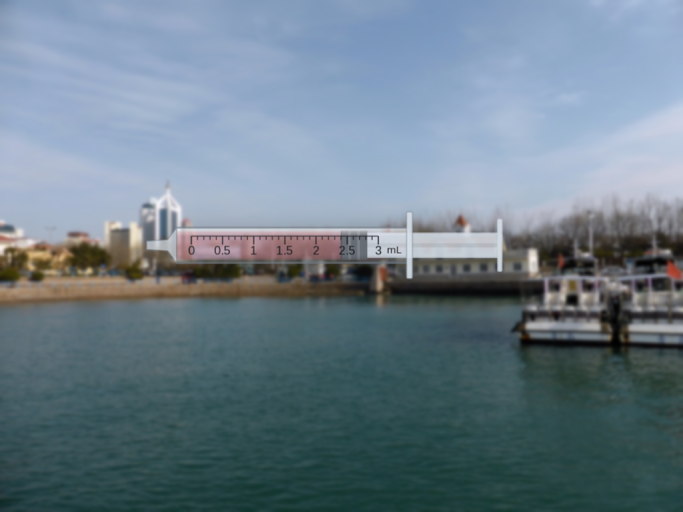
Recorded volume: 2.4 mL
